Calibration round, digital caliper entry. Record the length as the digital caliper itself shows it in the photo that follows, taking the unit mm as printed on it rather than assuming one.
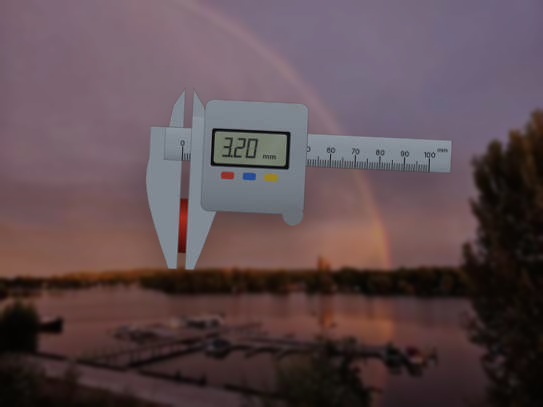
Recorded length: 3.20 mm
